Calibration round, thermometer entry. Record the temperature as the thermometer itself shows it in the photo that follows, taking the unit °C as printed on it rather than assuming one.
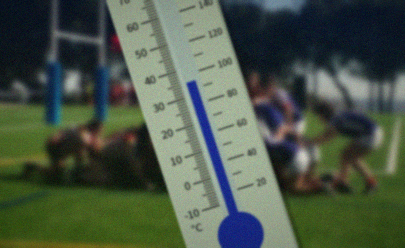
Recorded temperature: 35 °C
